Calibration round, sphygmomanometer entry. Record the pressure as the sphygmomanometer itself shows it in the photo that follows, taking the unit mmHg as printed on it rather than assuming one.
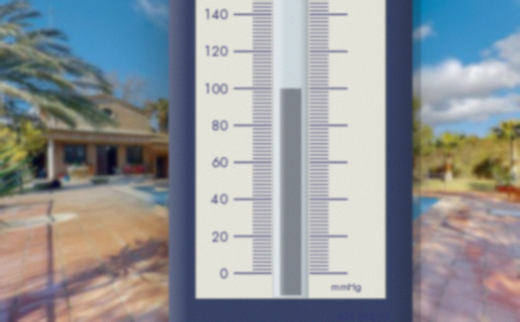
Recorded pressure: 100 mmHg
